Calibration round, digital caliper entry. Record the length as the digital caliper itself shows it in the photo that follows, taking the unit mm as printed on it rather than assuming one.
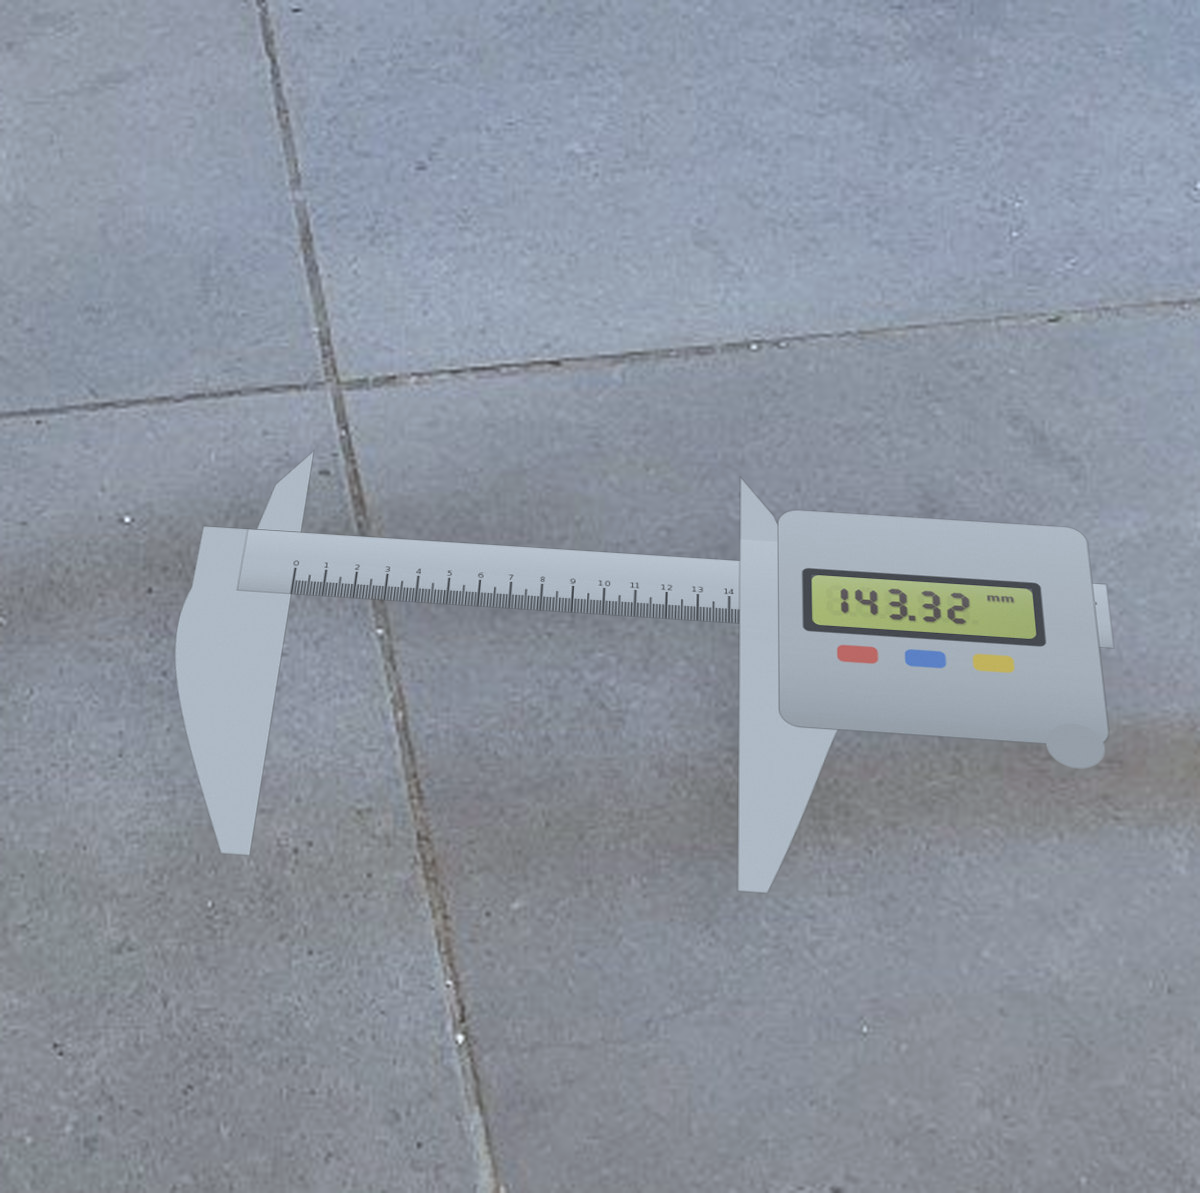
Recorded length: 143.32 mm
